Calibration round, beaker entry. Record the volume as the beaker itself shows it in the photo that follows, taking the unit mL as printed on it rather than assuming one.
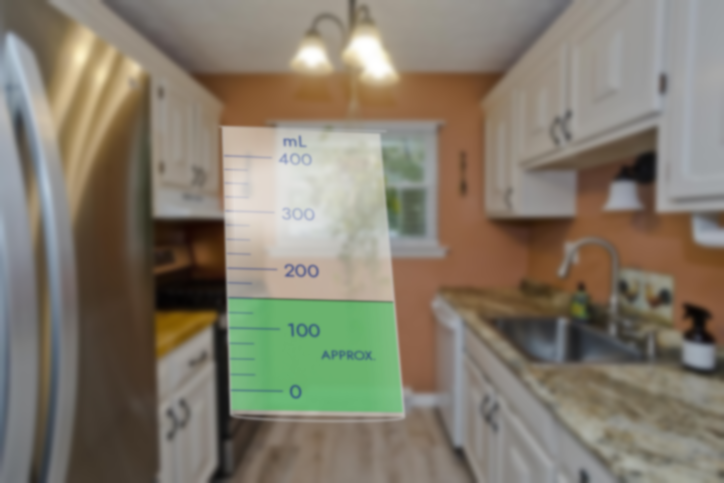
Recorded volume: 150 mL
